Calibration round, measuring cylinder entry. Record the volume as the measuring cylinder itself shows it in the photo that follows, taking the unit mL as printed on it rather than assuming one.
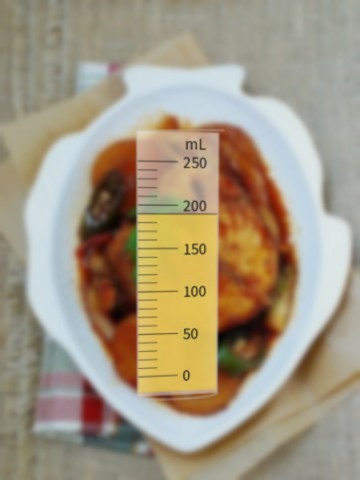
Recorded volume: 190 mL
